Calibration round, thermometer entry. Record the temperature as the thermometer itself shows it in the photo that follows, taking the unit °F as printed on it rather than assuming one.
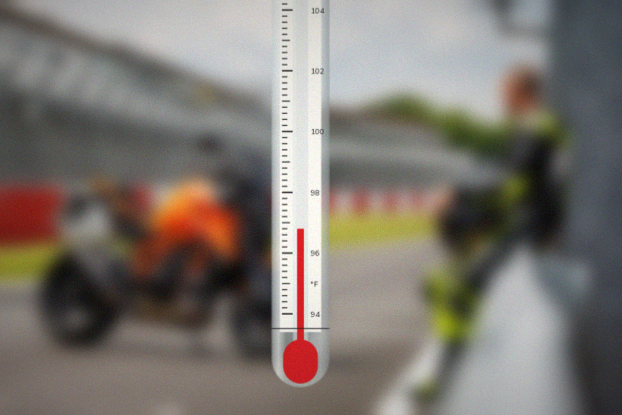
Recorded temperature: 96.8 °F
